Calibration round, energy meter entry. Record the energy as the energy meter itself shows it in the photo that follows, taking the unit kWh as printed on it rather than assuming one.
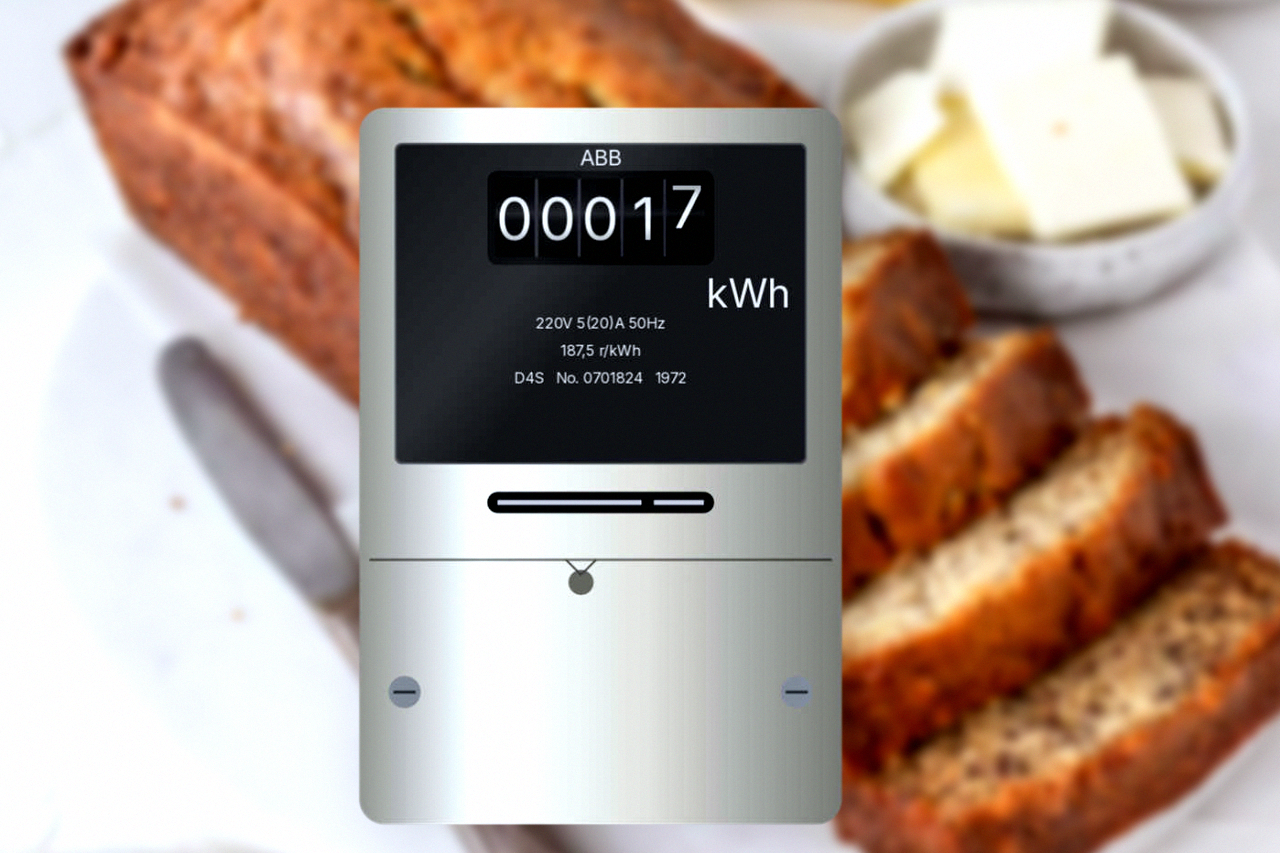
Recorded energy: 17 kWh
